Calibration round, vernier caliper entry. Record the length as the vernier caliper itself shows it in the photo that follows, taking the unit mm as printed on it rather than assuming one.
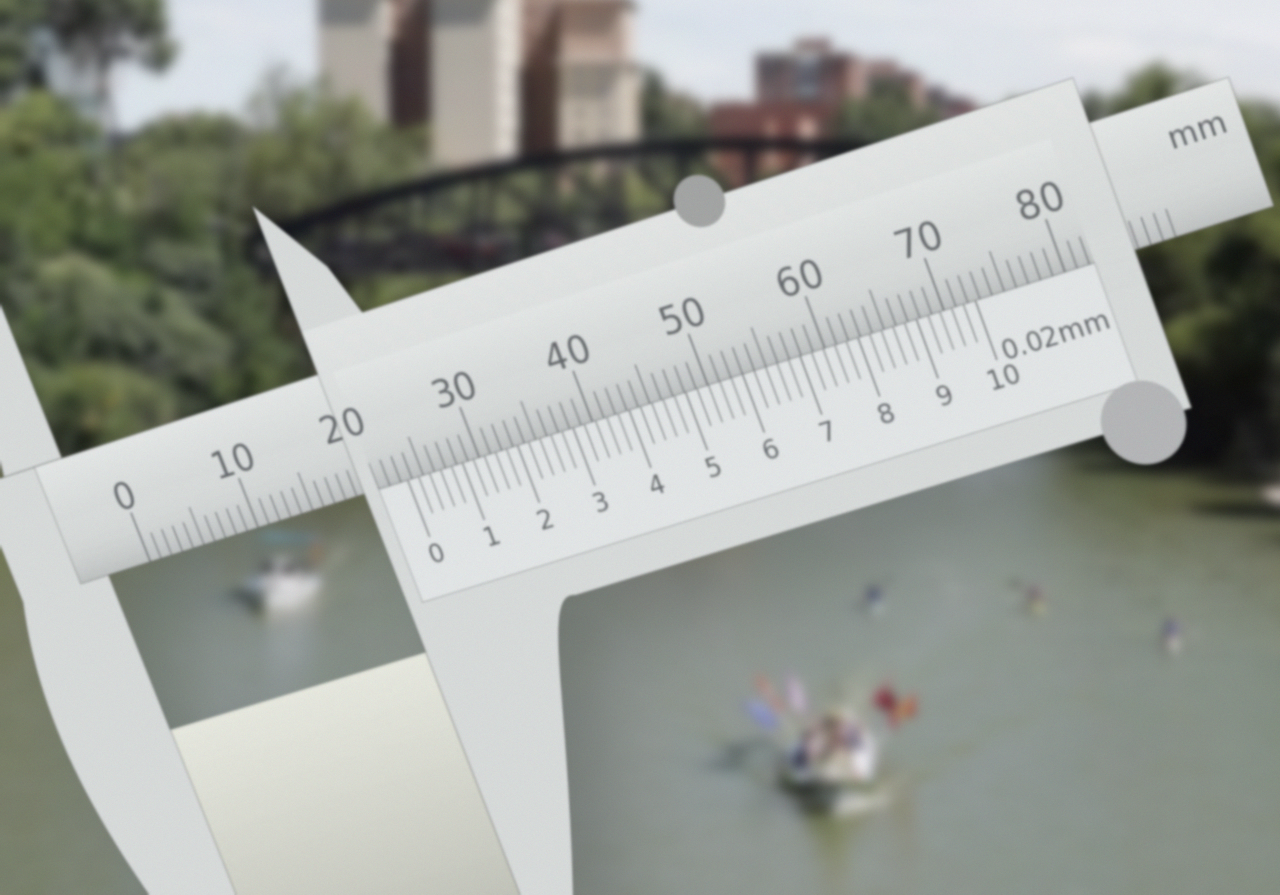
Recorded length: 23.6 mm
